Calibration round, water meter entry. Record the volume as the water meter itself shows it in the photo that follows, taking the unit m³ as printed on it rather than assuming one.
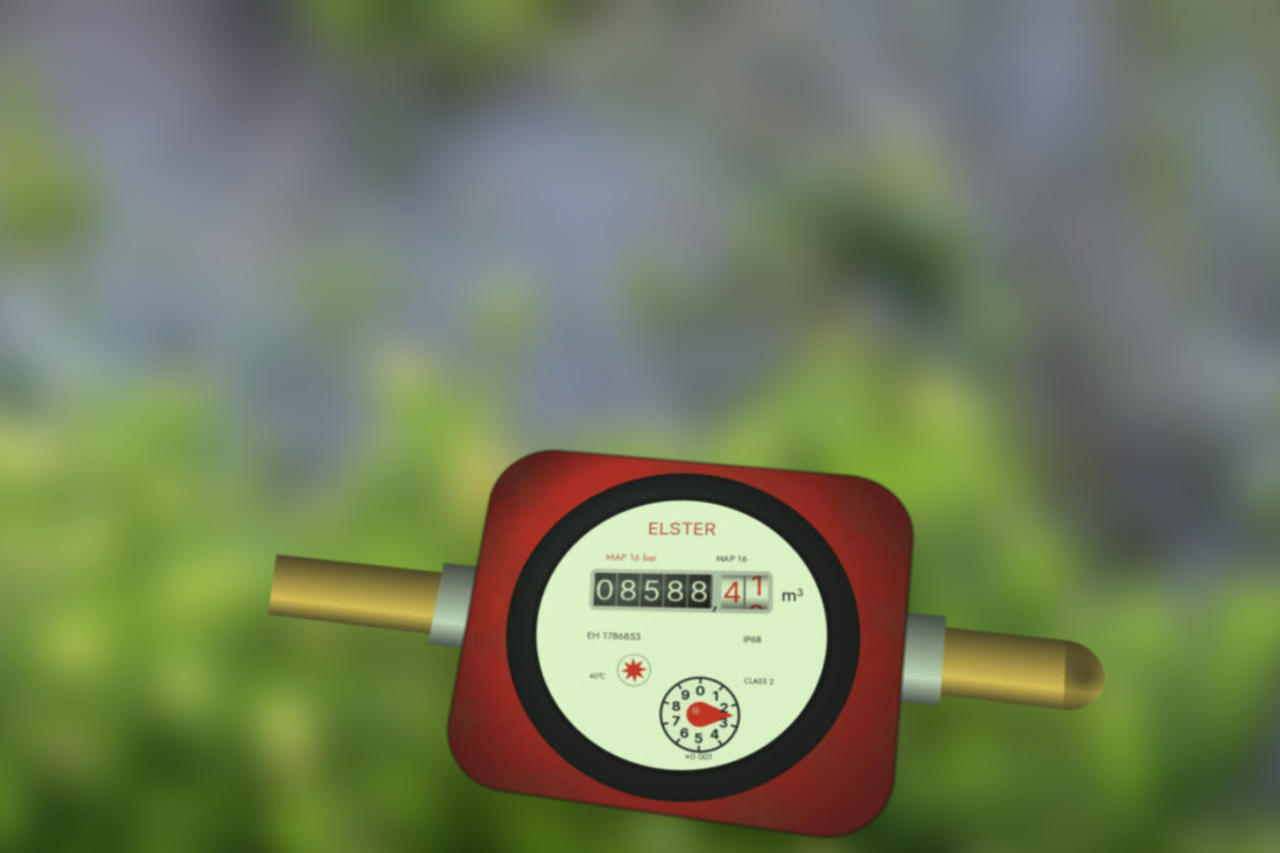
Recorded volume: 8588.412 m³
